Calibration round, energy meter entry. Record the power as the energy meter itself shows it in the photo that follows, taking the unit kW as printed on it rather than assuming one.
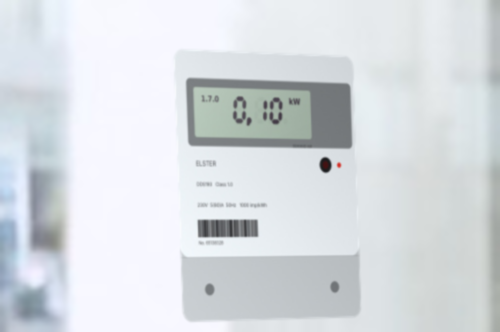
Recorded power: 0.10 kW
